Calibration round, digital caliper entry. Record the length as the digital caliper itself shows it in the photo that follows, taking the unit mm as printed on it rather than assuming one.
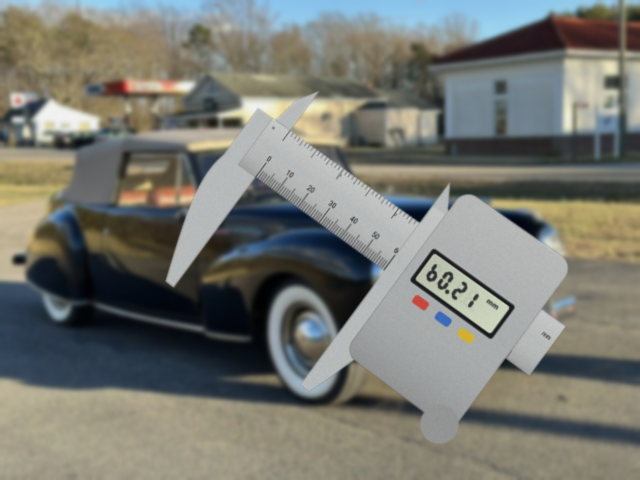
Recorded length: 60.21 mm
